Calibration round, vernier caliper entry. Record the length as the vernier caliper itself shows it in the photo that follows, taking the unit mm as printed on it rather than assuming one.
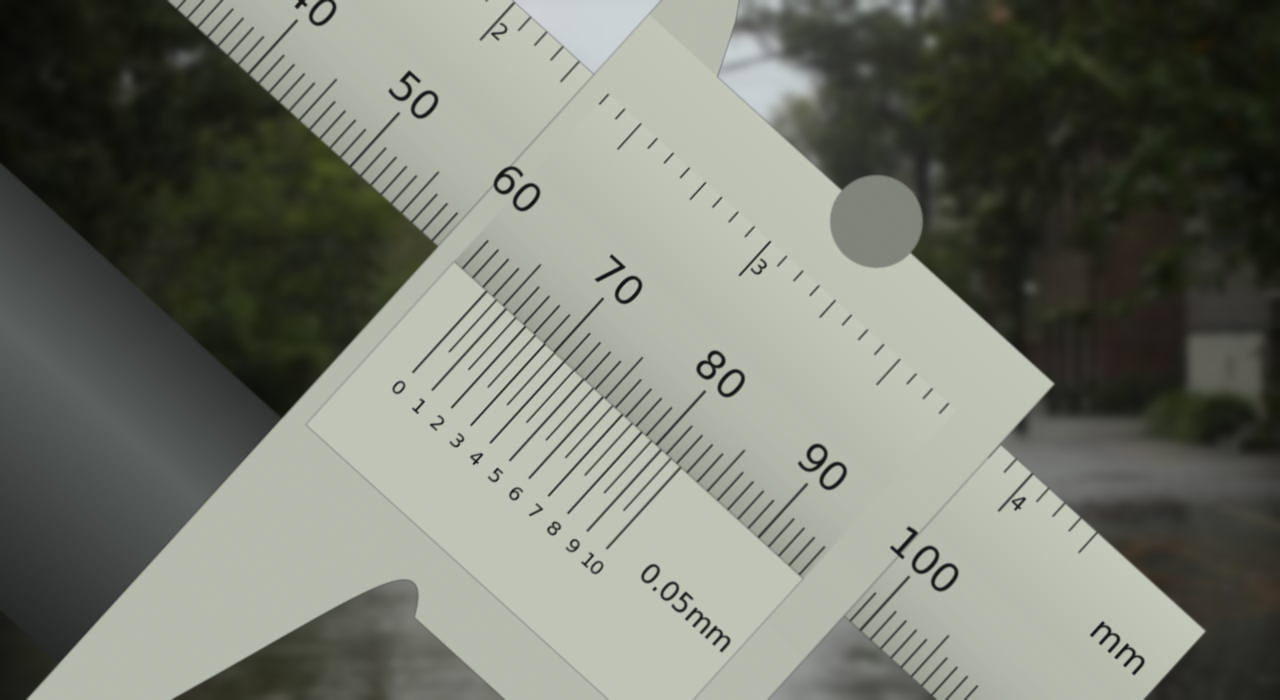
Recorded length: 63.4 mm
